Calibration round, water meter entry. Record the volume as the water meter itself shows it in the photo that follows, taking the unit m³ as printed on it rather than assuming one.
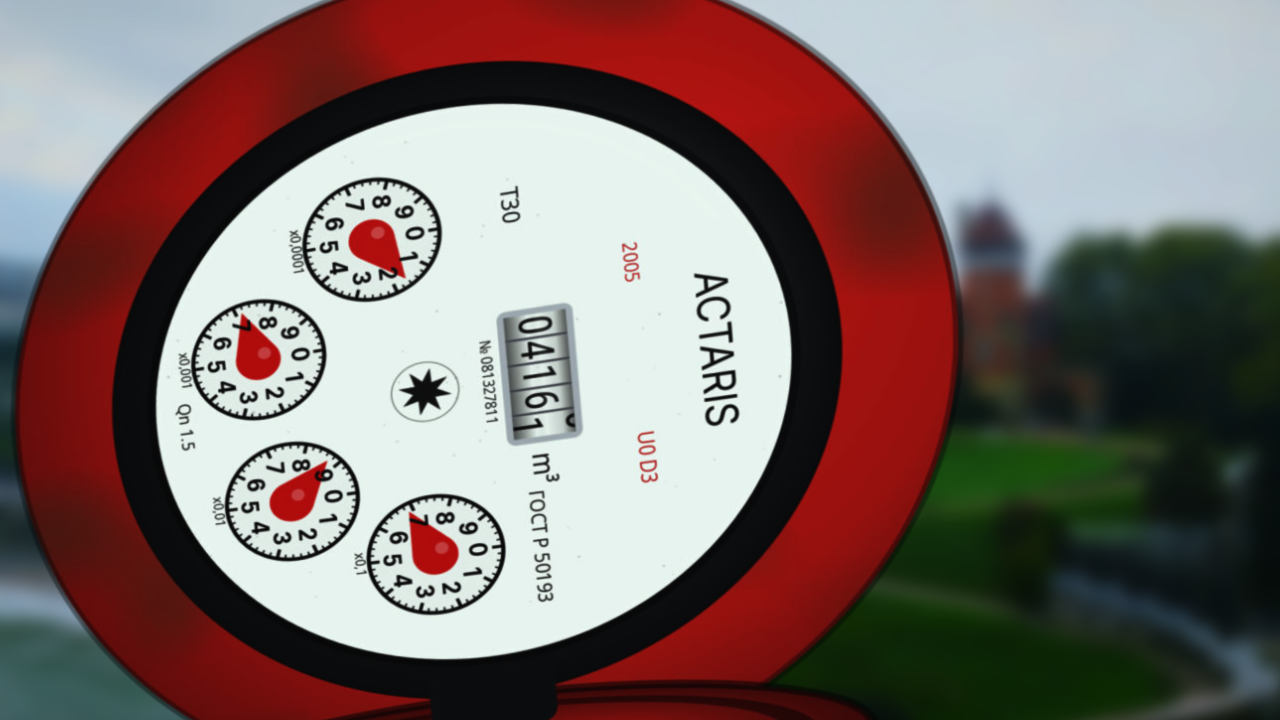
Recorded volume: 4160.6871 m³
